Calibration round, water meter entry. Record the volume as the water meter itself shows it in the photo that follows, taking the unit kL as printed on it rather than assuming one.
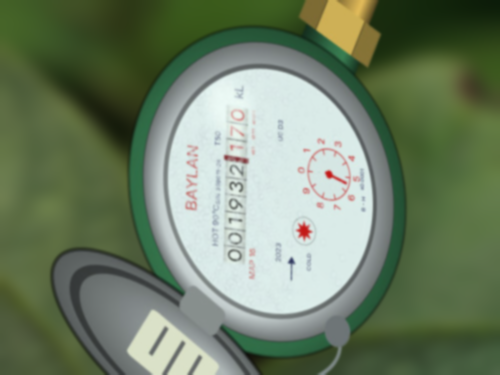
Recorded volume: 1932.1705 kL
